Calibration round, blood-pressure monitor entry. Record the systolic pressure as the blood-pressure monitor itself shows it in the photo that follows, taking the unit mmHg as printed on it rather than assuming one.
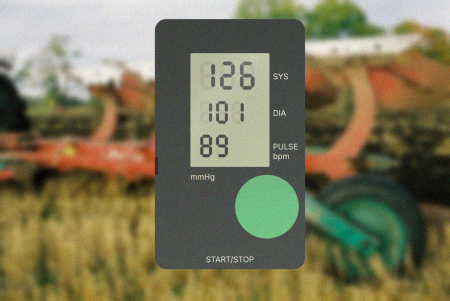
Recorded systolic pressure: 126 mmHg
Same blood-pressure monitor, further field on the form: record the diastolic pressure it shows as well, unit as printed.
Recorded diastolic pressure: 101 mmHg
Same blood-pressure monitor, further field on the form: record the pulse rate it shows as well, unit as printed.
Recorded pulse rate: 89 bpm
